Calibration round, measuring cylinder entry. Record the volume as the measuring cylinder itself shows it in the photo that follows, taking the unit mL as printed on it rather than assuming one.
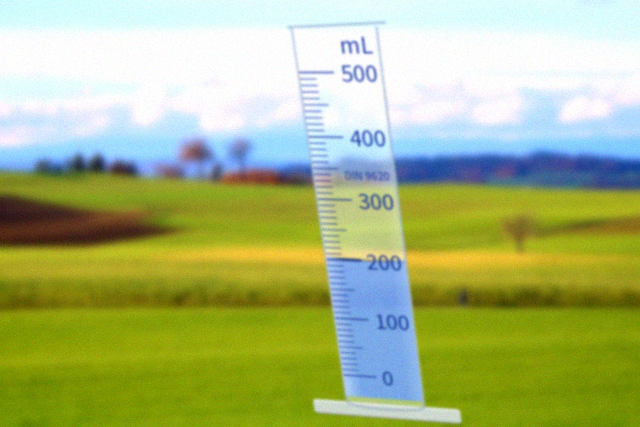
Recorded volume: 200 mL
